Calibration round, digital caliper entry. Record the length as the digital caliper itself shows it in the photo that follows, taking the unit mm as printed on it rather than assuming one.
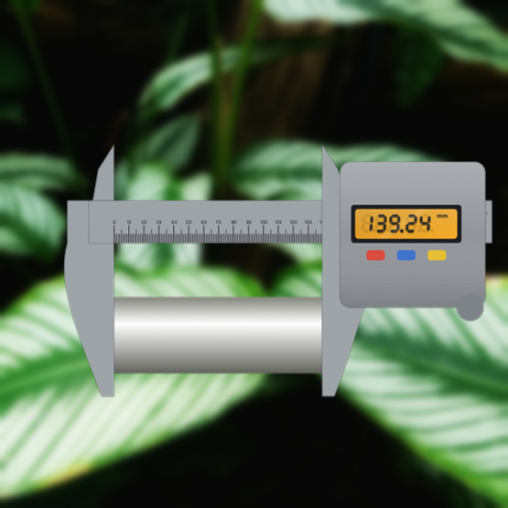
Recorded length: 139.24 mm
